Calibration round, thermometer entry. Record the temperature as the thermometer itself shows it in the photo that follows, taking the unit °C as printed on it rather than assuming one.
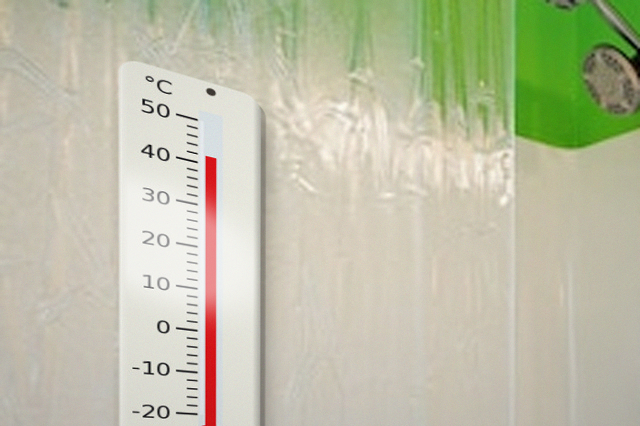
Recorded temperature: 42 °C
